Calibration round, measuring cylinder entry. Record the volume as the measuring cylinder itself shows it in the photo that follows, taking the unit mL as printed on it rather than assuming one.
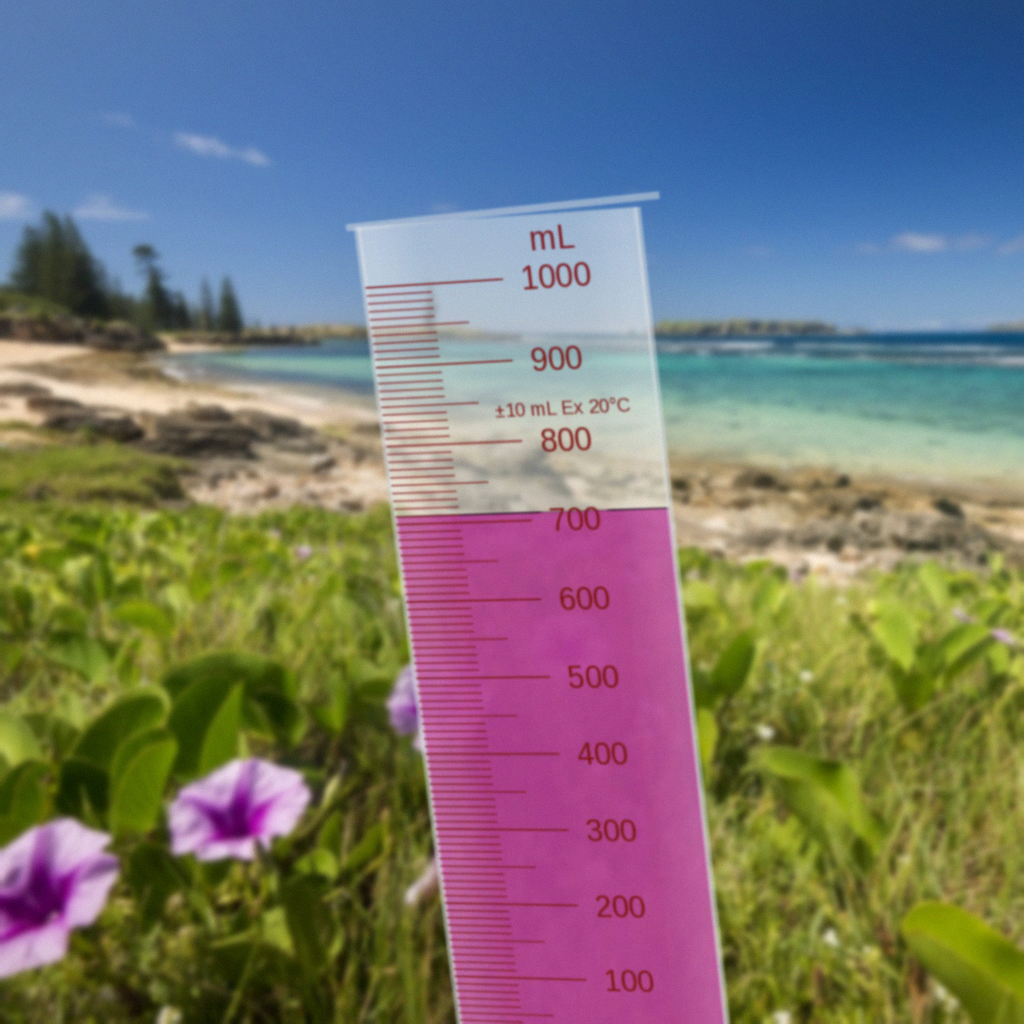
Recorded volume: 710 mL
